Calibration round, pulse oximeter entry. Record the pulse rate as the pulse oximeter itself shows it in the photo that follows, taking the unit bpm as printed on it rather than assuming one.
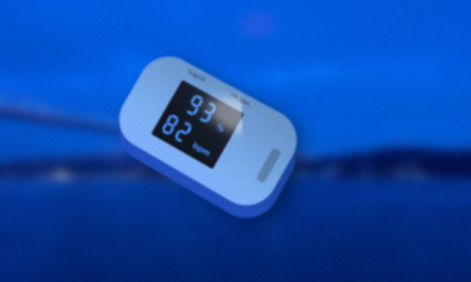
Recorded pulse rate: 82 bpm
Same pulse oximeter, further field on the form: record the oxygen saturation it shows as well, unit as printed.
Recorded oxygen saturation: 93 %
